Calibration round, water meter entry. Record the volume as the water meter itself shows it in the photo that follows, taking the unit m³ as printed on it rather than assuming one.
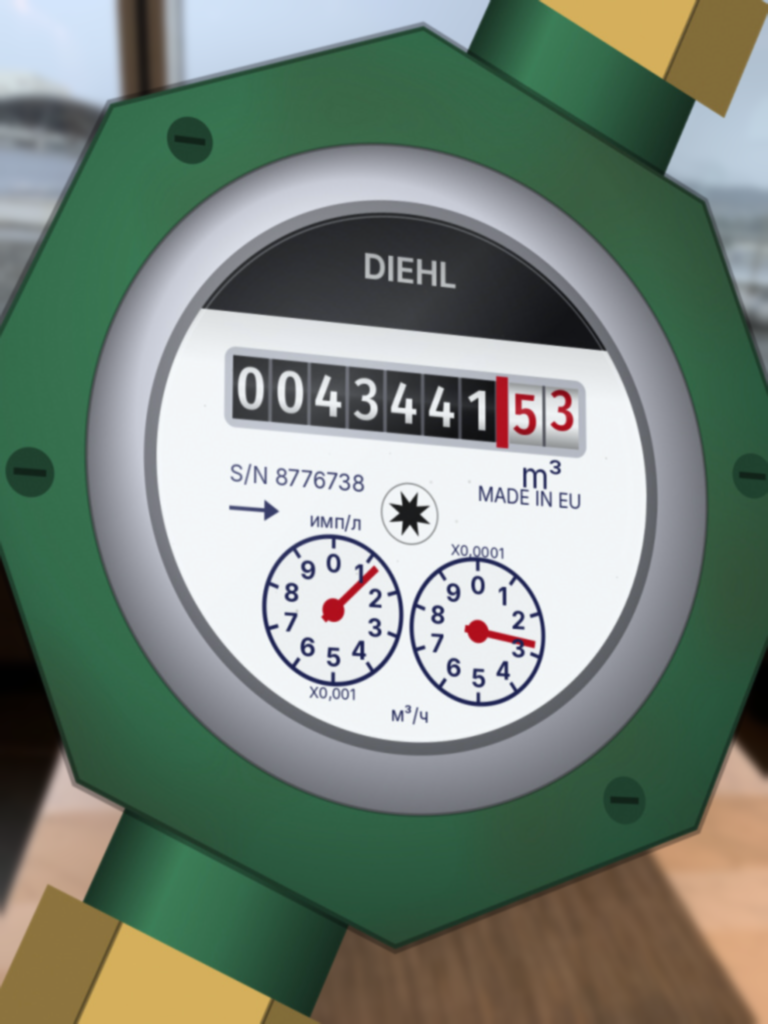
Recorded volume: 43441.5312 m³
